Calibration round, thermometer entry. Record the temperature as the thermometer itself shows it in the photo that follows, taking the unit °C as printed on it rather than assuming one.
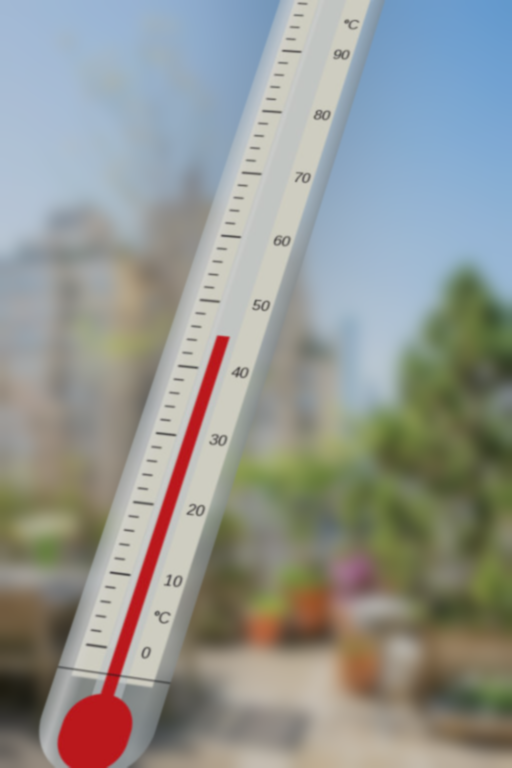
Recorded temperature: 45 °C
